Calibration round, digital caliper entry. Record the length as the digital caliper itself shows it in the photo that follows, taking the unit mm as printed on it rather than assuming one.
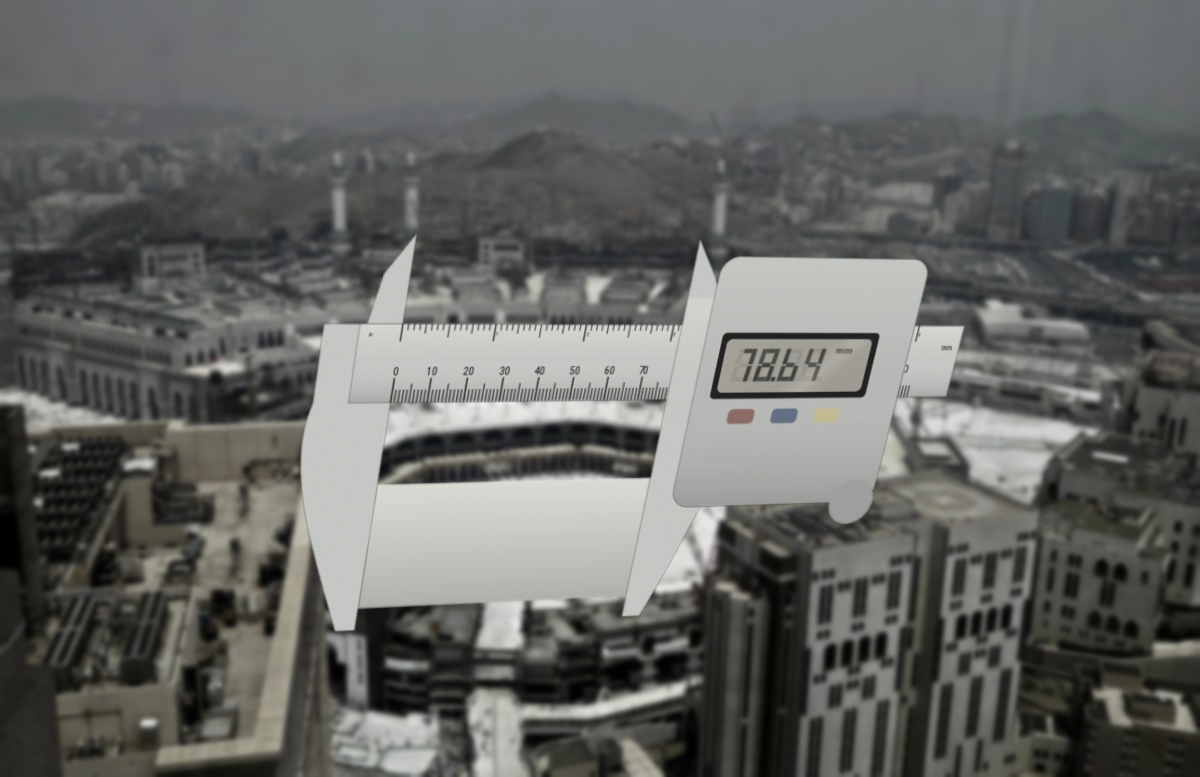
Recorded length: 78.64 mm
